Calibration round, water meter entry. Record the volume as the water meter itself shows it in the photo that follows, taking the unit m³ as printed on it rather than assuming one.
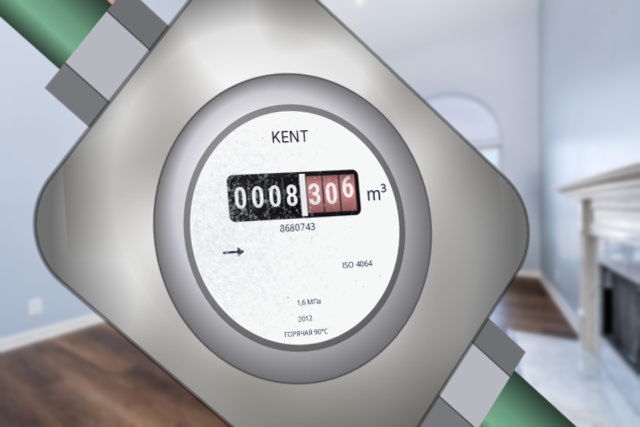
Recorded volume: 8.306 m³
